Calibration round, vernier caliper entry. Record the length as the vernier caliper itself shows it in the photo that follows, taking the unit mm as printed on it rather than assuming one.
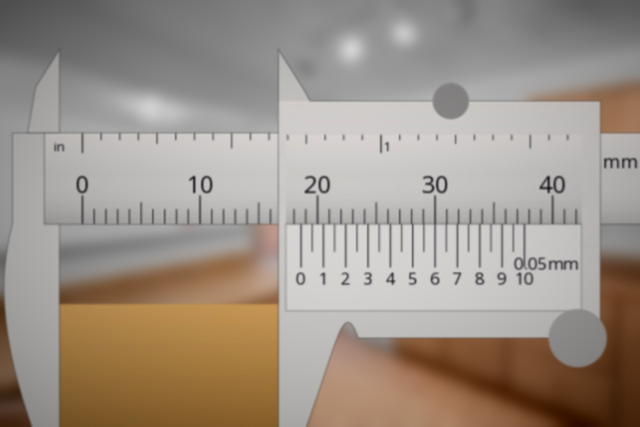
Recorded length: 18.6 mm
